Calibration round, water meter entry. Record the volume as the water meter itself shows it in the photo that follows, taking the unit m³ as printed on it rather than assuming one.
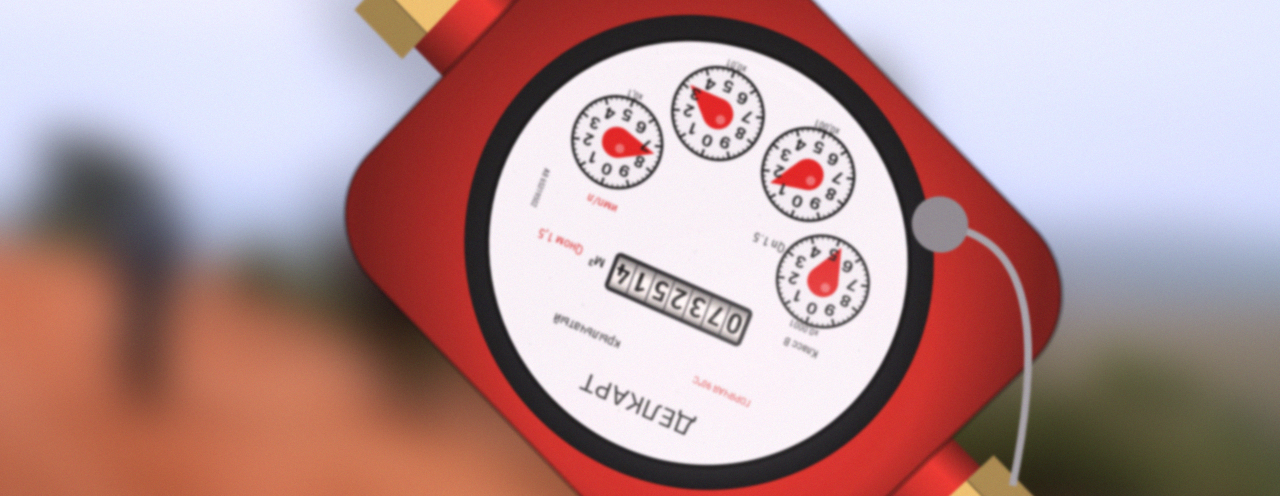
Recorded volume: 732514.7315 m³
